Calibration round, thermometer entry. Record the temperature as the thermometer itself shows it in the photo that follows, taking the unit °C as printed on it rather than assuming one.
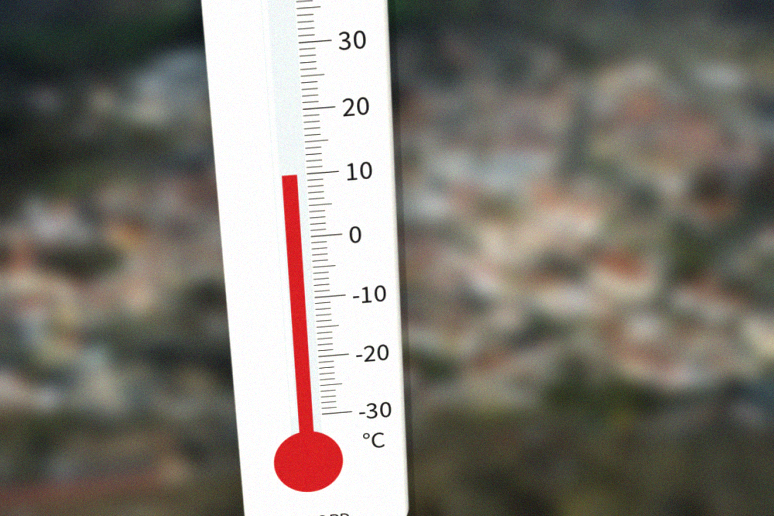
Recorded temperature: 10 °C
